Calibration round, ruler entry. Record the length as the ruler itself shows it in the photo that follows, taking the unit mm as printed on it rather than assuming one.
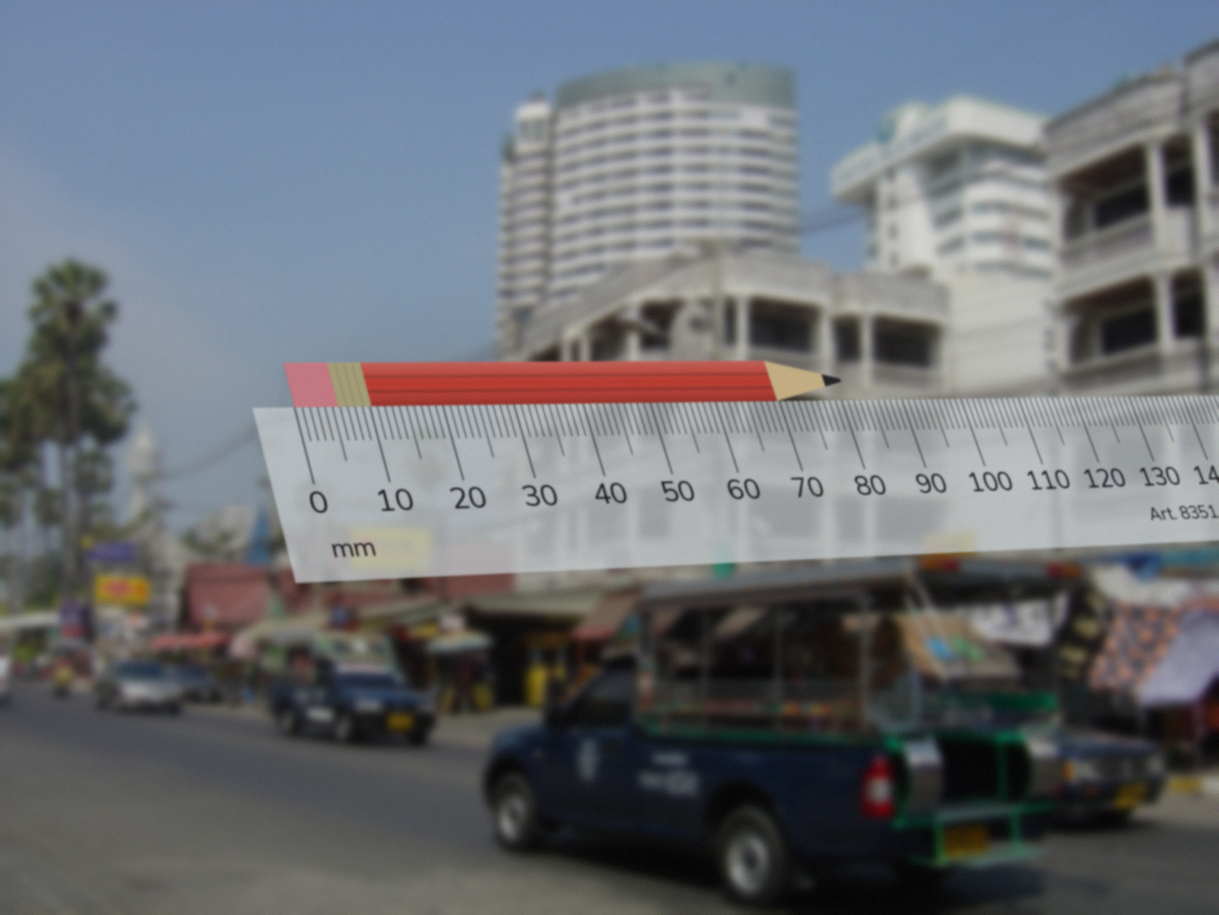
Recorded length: 81 mm
